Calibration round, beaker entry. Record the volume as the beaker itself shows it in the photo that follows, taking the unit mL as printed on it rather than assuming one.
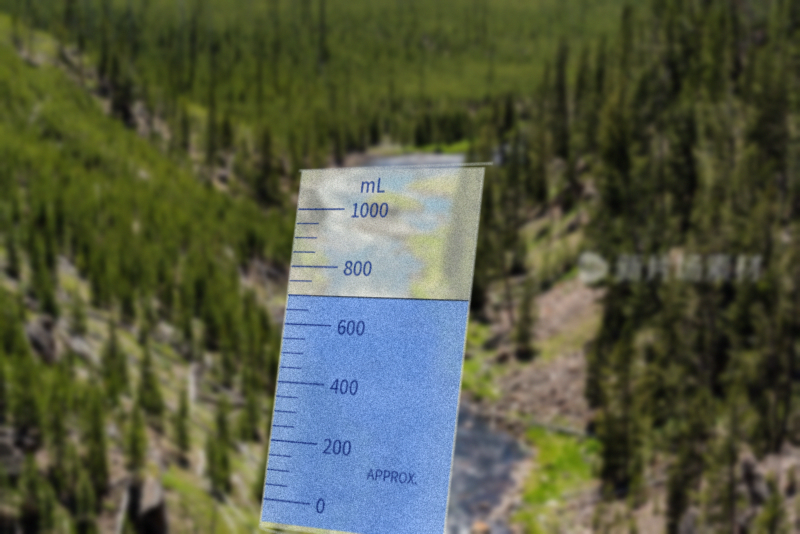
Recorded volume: 700 mL
